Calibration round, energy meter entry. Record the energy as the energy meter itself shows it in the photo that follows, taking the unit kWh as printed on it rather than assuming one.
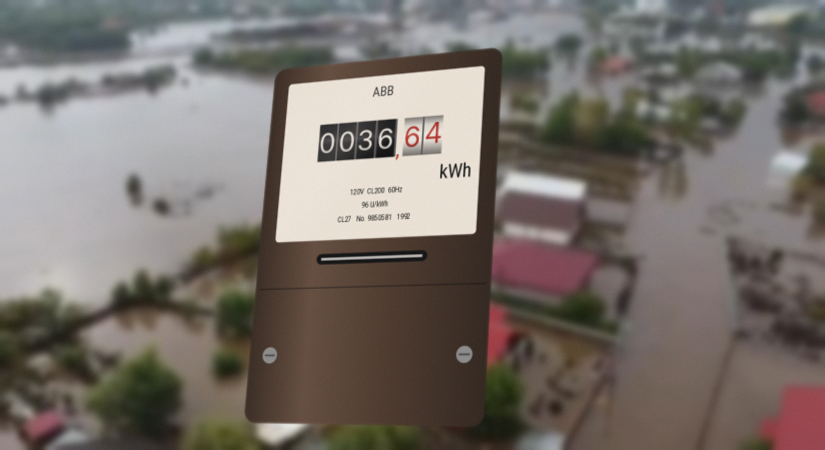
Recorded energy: 36.64 kWh
